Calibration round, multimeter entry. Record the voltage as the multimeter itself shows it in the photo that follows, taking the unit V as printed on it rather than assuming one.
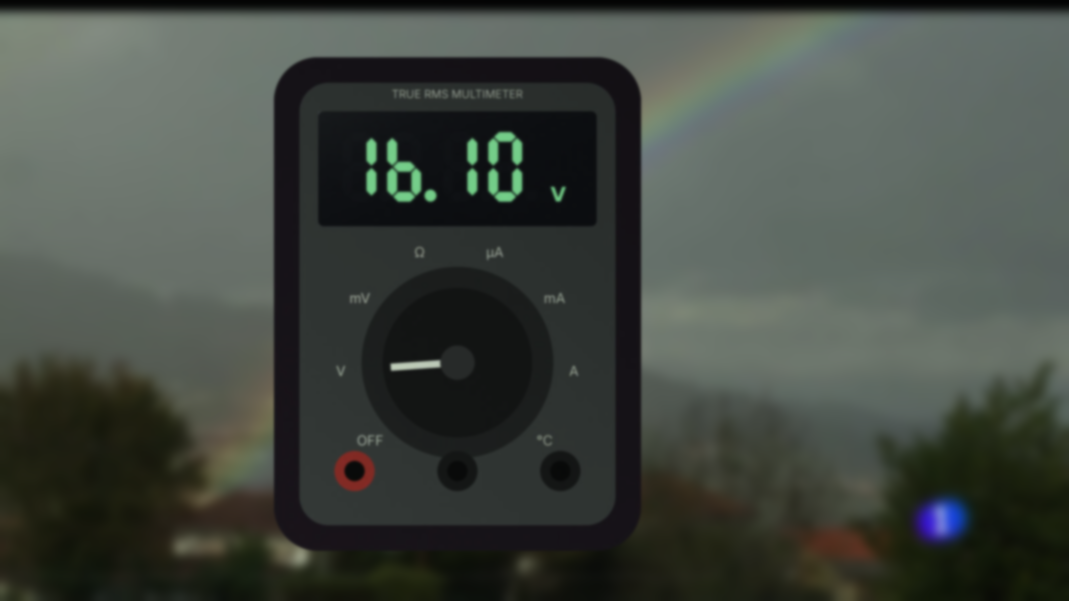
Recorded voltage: 16.10 V
